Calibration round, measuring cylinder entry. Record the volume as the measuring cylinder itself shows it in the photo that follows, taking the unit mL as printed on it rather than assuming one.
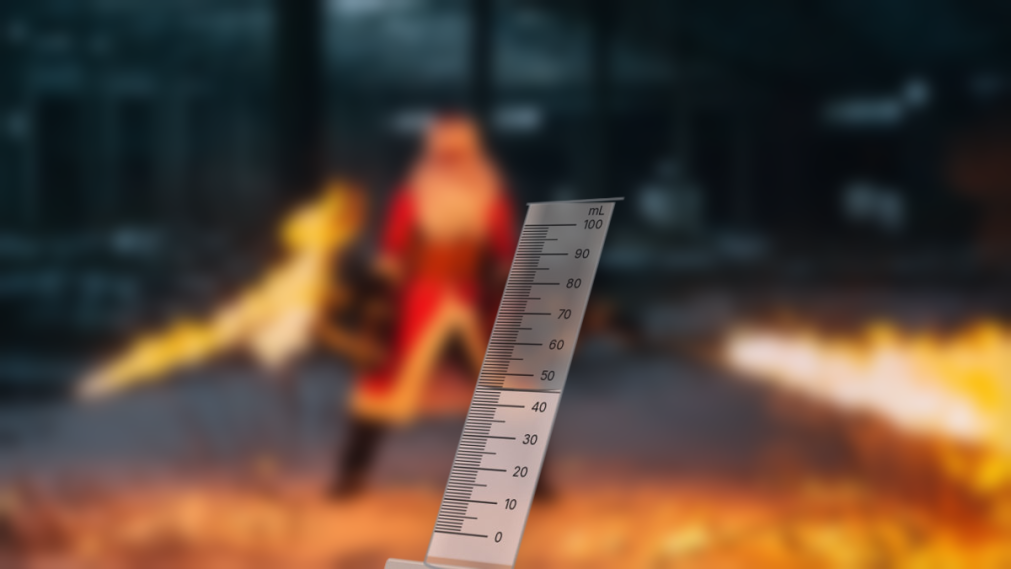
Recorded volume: 45 mL
